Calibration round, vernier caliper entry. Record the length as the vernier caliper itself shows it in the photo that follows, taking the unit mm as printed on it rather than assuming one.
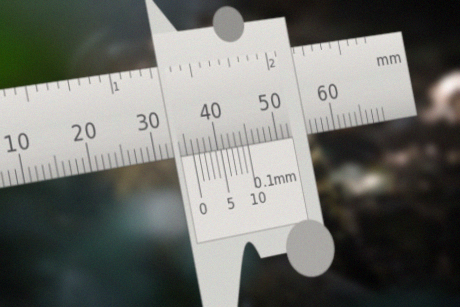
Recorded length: 36.0 mm
